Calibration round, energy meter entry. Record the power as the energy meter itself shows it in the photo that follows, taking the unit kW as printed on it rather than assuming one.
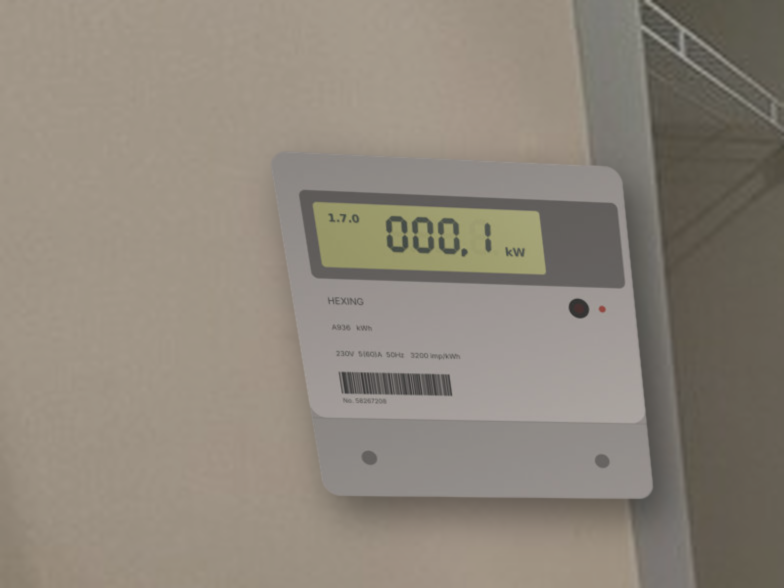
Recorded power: 0.1 kW
